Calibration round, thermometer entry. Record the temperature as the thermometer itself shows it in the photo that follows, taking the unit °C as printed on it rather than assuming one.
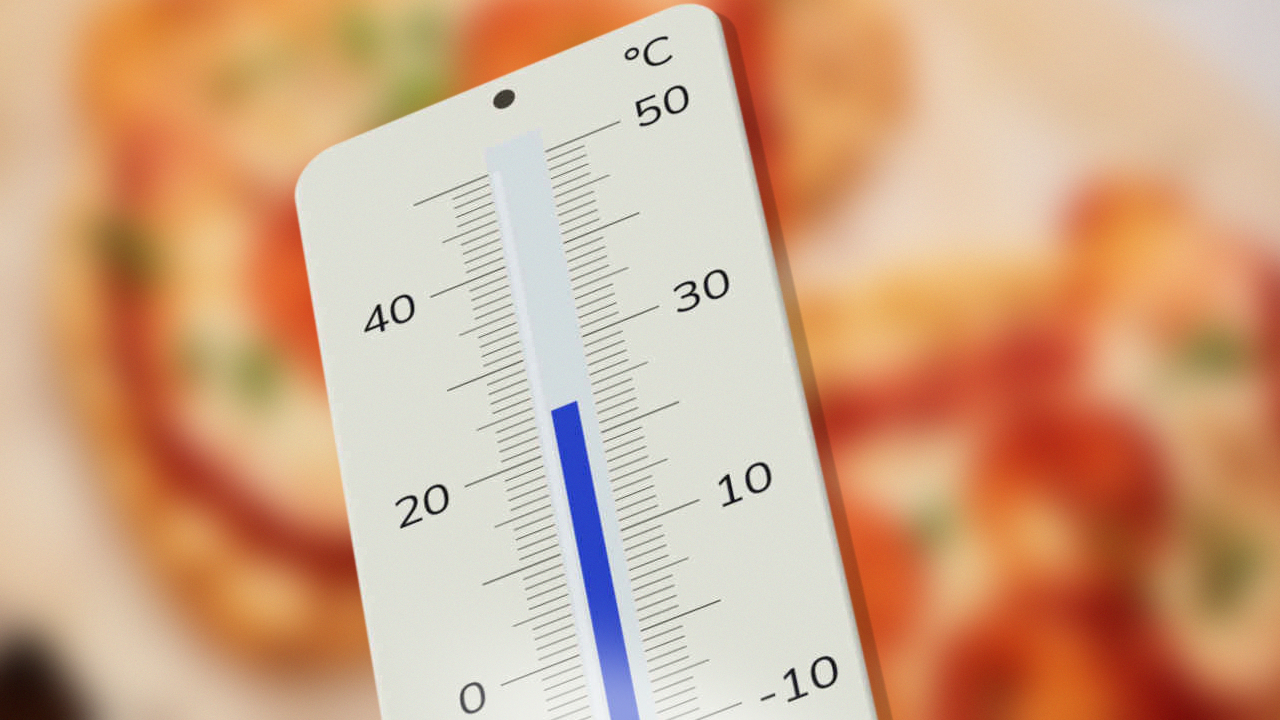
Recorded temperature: 24 °C
